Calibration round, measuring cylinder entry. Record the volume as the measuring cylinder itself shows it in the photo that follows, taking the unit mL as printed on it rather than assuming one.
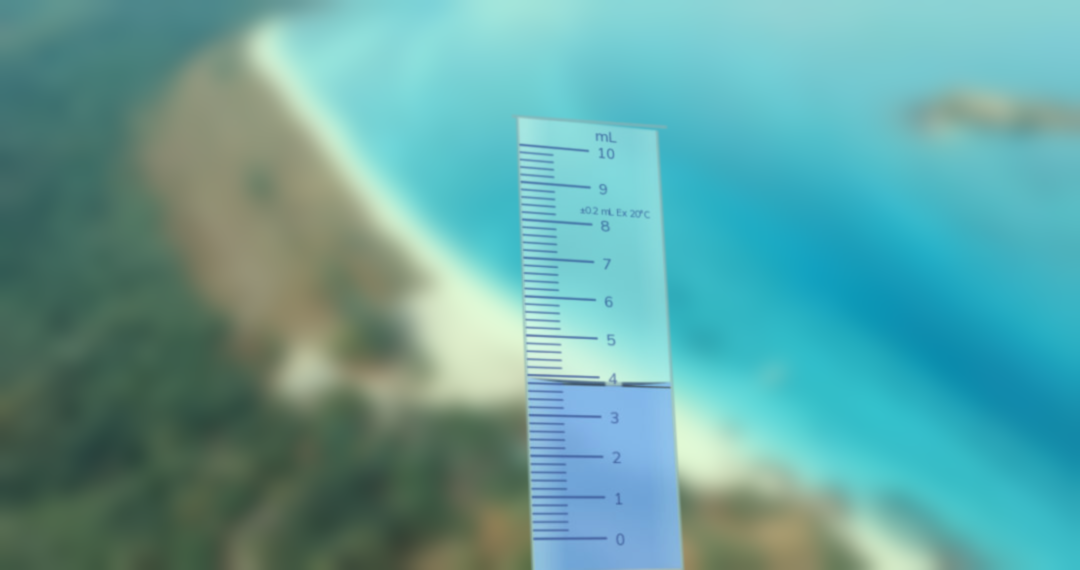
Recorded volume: 3.8 mL
